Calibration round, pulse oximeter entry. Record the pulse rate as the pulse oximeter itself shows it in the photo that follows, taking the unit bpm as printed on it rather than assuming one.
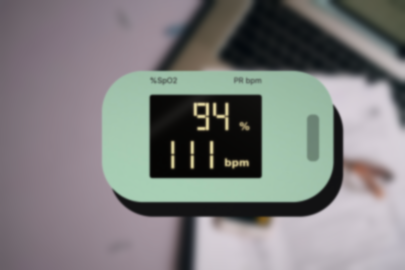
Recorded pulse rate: 111 bpm
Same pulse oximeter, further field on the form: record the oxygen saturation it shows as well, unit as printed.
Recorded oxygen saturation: 94 %
